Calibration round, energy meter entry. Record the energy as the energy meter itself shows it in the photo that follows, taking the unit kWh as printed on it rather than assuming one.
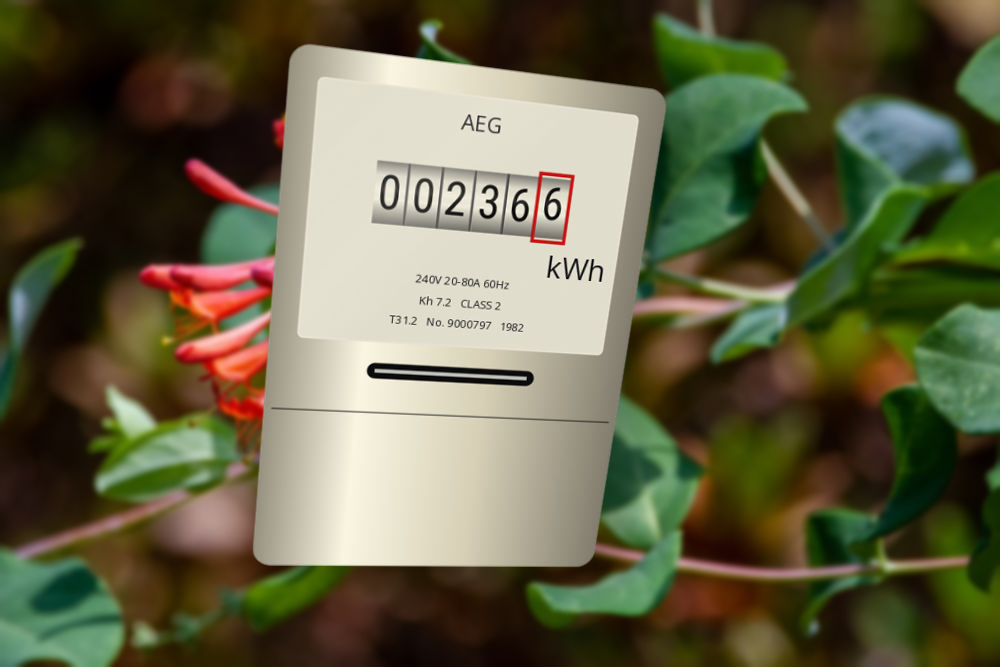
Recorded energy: 236.6 kWh
